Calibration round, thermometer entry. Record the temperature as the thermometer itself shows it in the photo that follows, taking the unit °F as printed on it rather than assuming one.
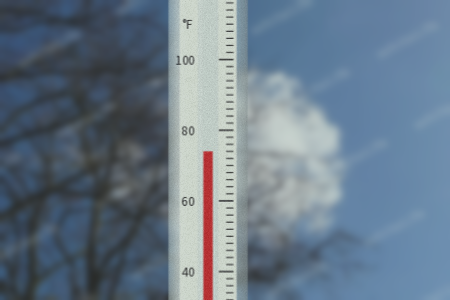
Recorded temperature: 74 °F
